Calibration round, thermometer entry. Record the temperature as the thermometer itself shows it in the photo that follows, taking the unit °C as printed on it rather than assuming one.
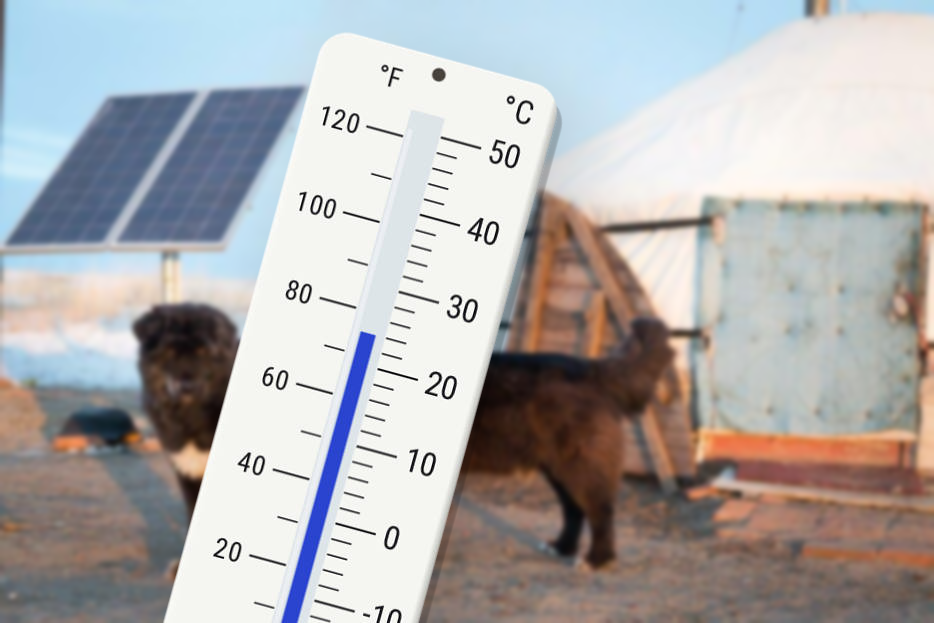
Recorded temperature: 24 °C
